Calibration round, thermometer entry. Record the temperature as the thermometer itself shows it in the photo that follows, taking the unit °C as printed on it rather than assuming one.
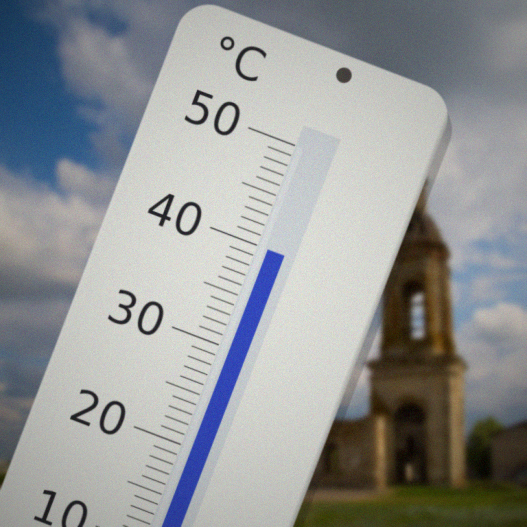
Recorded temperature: 40 °C
